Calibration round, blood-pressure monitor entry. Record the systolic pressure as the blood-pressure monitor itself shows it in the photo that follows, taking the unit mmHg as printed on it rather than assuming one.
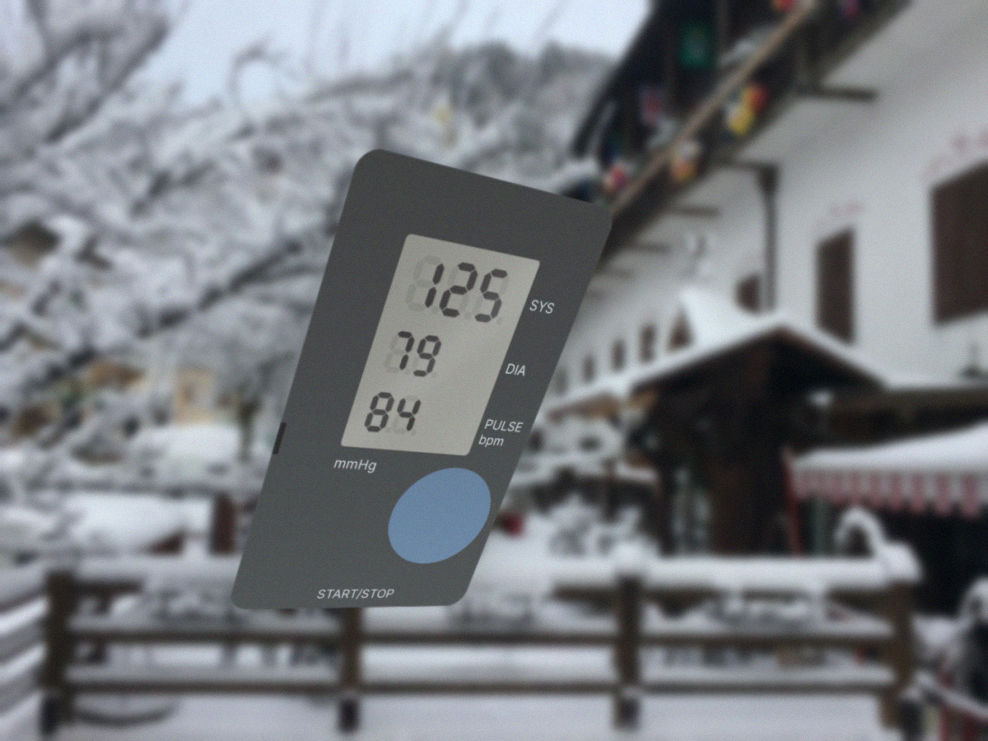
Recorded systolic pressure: 125 mmHg
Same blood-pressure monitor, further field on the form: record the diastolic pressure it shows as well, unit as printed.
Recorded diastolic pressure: 79 mmHg
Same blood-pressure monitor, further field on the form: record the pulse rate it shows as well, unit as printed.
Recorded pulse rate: 84 bpm
